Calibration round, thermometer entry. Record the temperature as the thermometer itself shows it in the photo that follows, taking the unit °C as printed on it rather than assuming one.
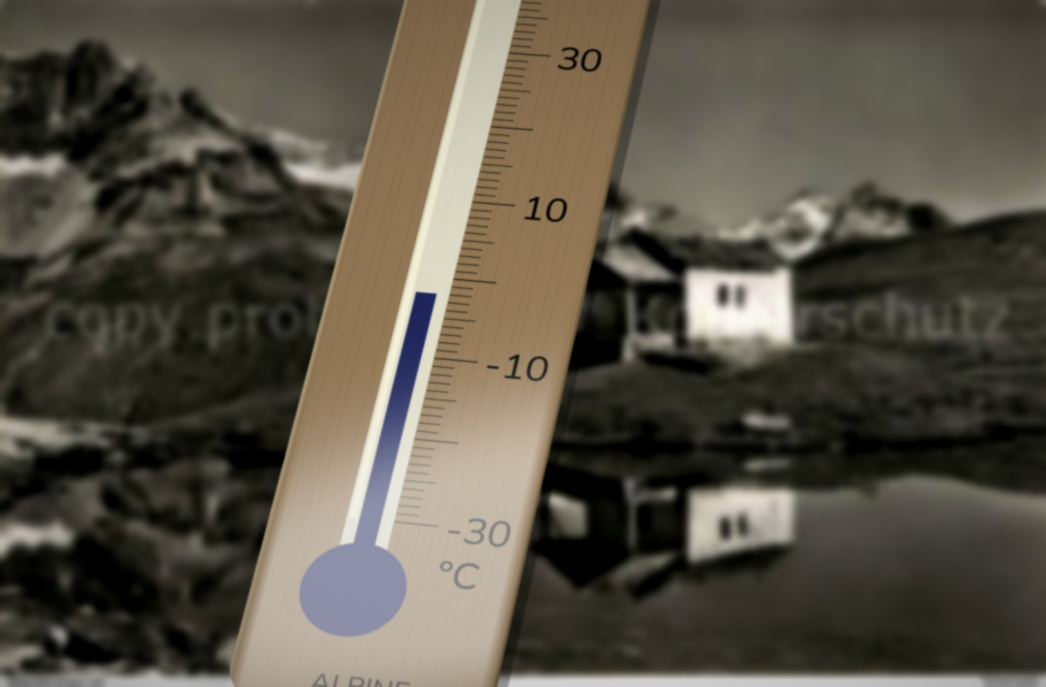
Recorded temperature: -2 °C
